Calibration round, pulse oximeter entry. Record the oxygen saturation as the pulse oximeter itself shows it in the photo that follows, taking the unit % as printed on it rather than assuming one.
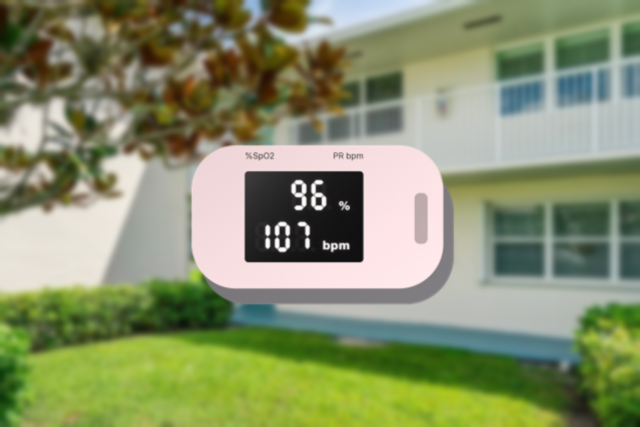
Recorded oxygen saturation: 96 %
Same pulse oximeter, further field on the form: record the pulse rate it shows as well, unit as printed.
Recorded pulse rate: 107 bpm
